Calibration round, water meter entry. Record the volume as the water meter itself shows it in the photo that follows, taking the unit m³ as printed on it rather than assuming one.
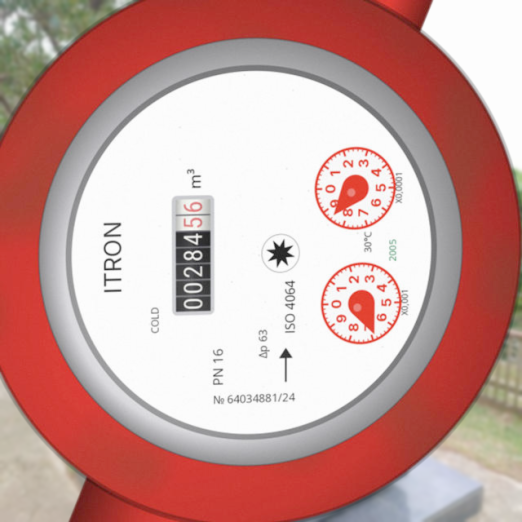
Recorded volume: 284.5668 m³
